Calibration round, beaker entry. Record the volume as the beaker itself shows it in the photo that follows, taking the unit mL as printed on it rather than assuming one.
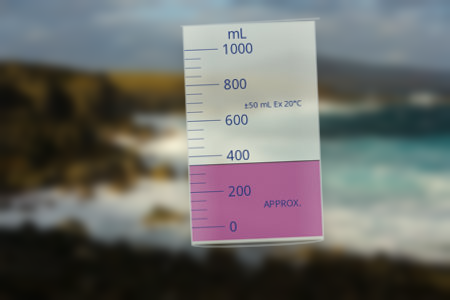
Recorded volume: 350 mL
